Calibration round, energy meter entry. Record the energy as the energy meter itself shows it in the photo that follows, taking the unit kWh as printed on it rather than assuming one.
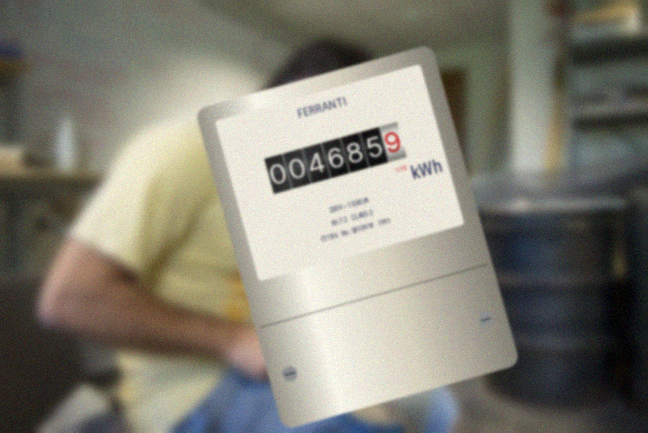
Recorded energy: 4685.9 kWh
